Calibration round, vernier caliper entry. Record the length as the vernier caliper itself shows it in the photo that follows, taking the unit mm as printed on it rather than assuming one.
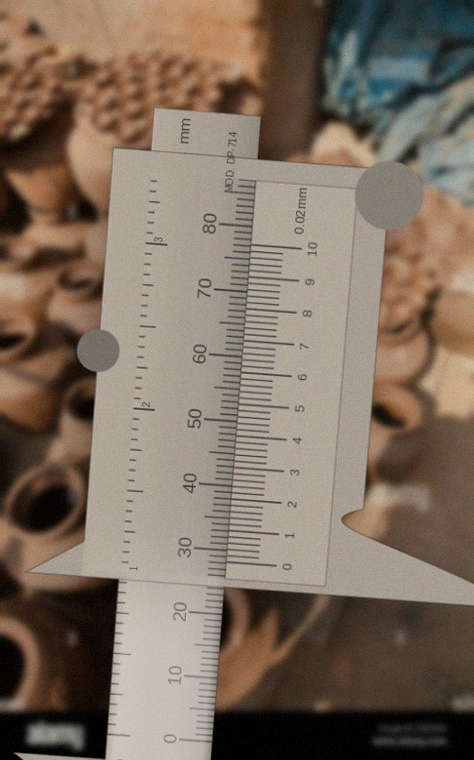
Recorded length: 28.2 mm
